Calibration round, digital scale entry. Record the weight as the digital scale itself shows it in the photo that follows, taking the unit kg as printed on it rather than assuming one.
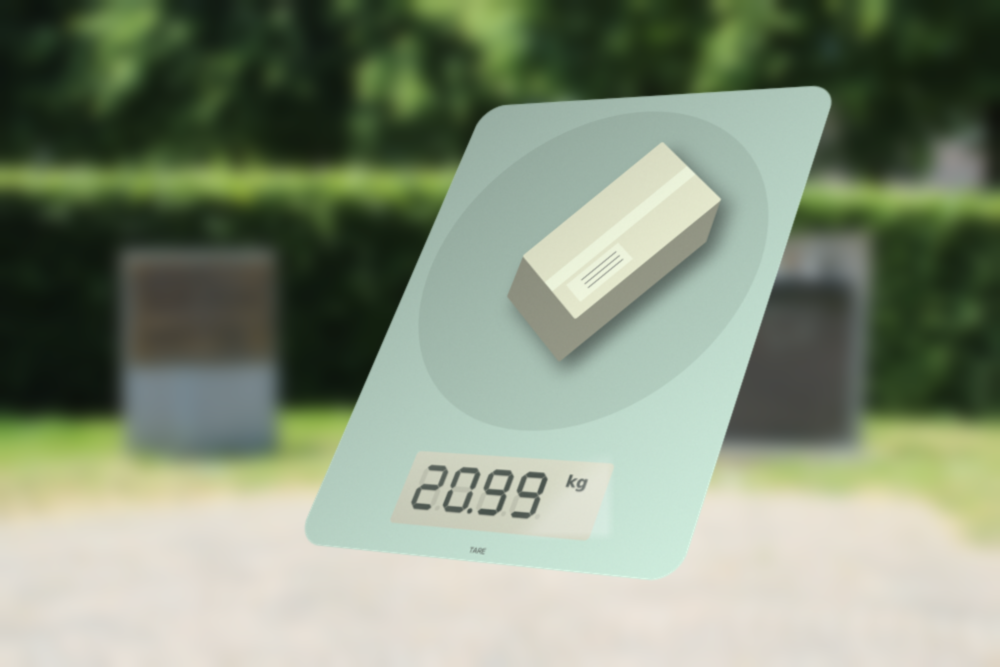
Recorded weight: 20.99 kg
